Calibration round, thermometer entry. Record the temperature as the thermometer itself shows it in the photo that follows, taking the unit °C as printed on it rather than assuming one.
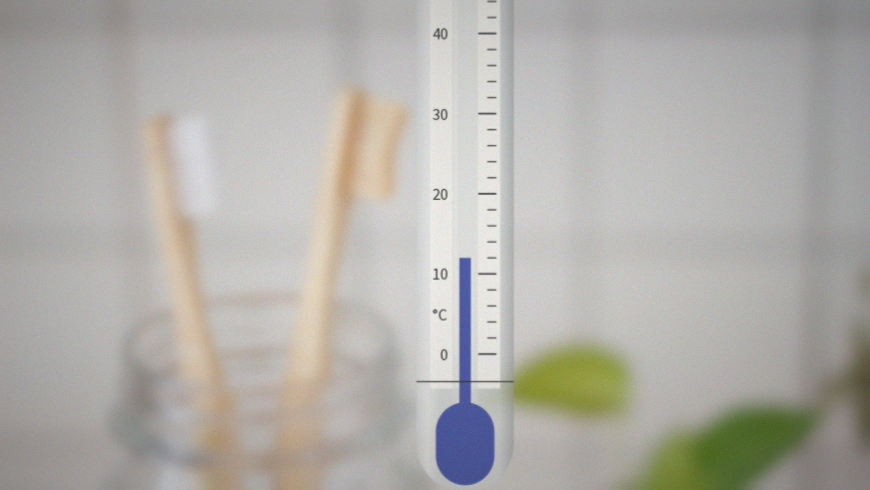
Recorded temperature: 12 °C
